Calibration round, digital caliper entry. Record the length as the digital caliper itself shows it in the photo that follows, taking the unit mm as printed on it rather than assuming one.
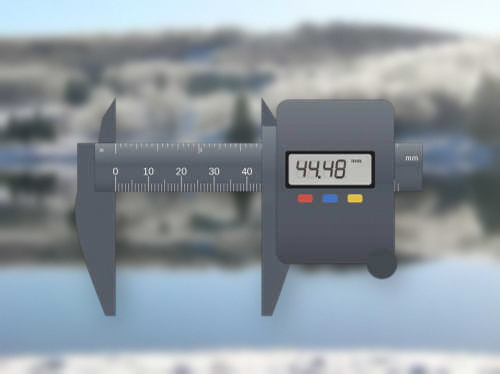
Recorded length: 44.48 mm
